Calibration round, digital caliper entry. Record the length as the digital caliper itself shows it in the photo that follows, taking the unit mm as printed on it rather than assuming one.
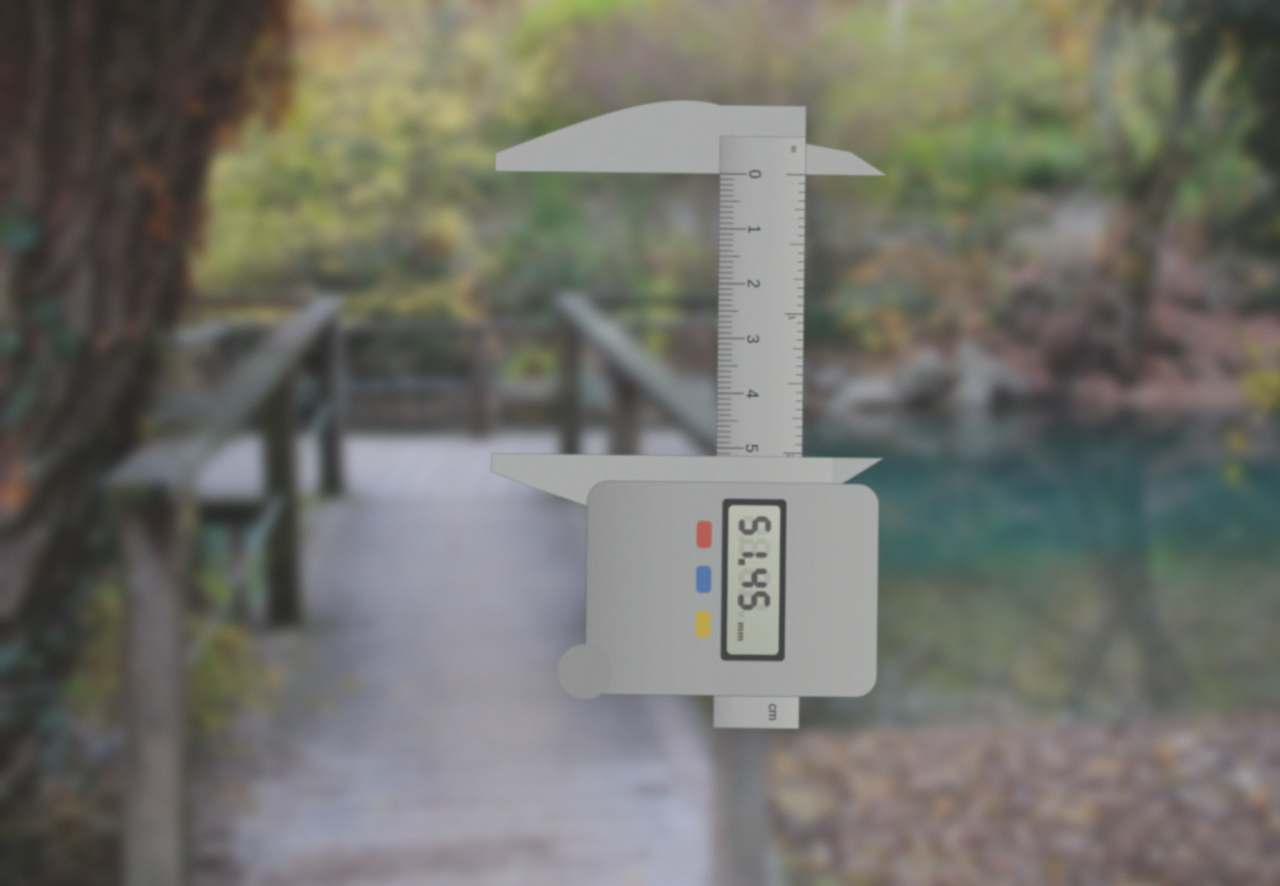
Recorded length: 51.45 mm
